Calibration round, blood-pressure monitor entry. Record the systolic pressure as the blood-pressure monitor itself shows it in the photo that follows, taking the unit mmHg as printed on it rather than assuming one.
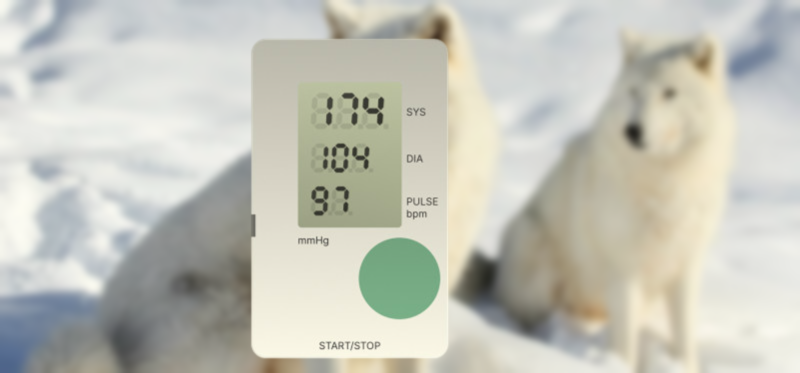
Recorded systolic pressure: 174 mmHg
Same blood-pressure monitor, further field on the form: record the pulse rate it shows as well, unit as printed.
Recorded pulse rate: 97 bpm
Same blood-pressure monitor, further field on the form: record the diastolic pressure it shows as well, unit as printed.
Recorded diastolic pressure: 104 mmHg
